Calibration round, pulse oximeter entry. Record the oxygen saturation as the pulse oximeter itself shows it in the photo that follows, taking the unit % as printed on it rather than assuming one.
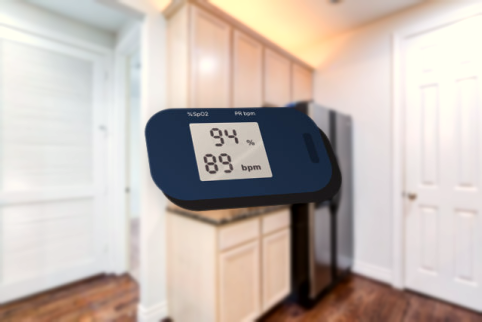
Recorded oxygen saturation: 94 %
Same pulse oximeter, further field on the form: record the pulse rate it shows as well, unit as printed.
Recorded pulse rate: 89 bpm
